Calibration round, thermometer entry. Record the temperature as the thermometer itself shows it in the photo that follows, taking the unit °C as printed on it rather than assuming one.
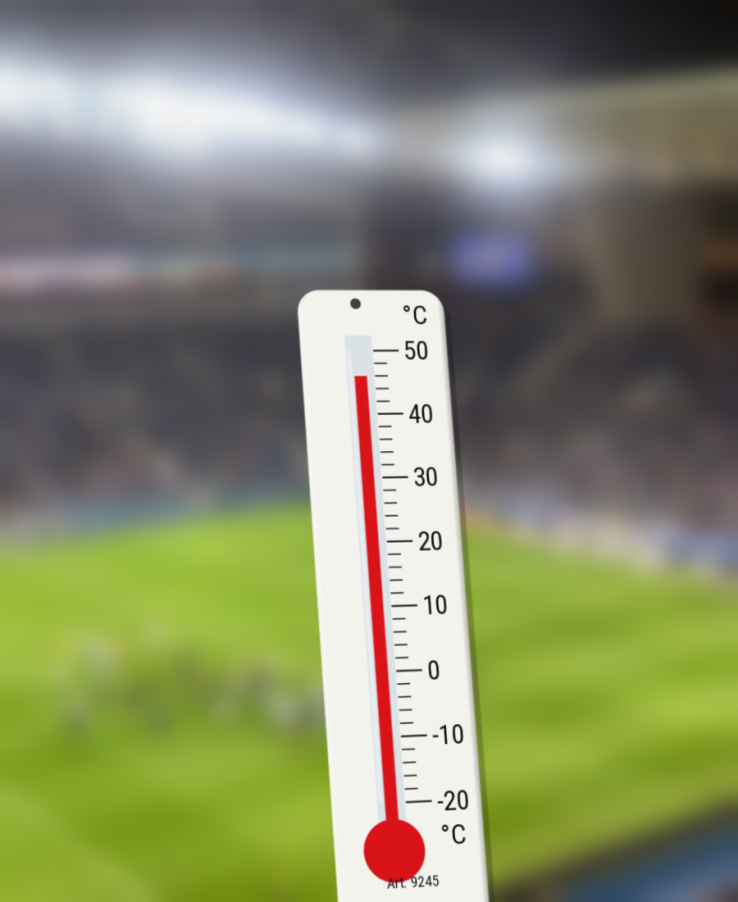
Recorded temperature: 46 °C
